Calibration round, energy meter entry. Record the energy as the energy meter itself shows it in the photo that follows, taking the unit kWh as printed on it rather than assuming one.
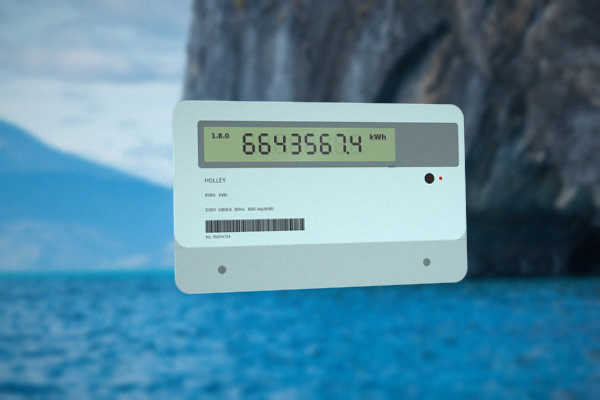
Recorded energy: 6643567.4 kWh
